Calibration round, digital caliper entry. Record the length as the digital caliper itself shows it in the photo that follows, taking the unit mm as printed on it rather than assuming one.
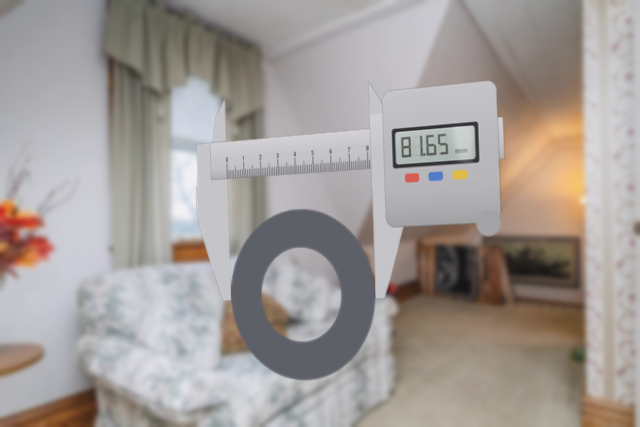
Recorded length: 81.65 mm
